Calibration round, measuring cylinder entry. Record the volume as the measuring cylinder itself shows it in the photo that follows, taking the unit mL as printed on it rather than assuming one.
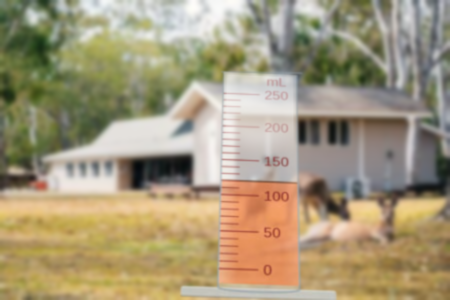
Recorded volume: 120 mL
